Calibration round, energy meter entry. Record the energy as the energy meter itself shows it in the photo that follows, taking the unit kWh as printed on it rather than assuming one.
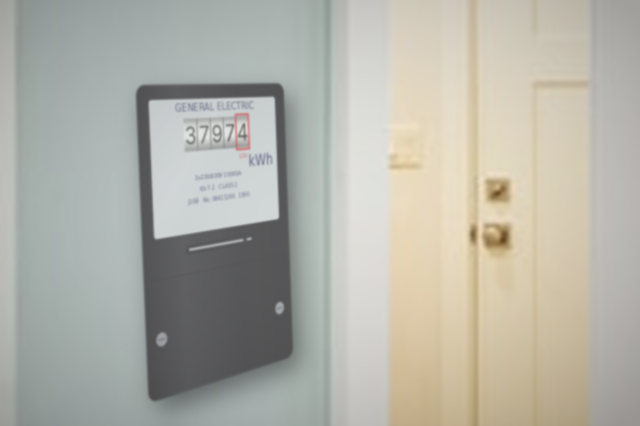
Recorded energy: 3797.4 kWh
